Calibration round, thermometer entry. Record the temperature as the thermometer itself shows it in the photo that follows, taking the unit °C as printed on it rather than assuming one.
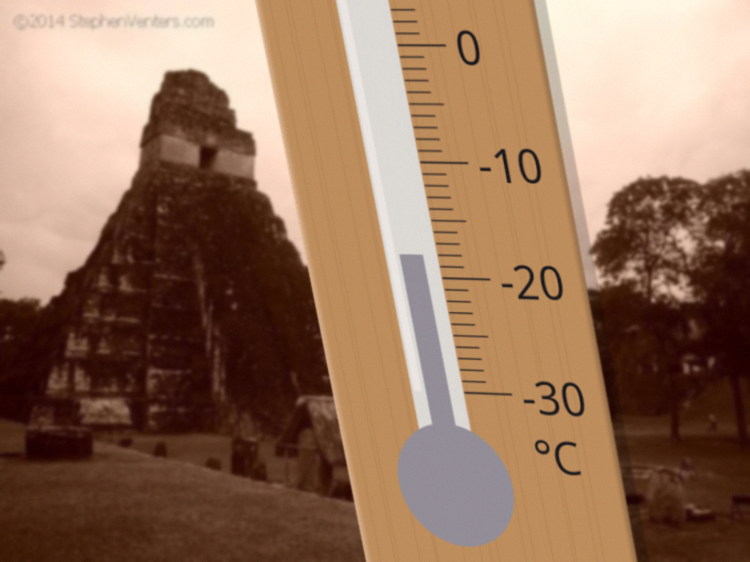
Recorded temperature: -18 °C
